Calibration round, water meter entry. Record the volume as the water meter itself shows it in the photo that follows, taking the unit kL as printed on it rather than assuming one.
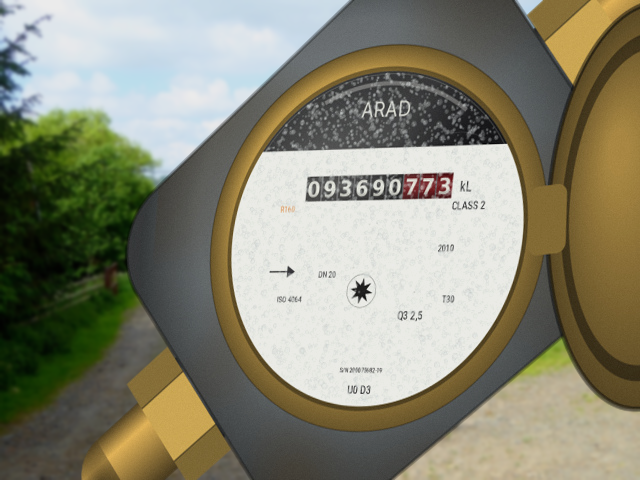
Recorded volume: 93690.773 kL
